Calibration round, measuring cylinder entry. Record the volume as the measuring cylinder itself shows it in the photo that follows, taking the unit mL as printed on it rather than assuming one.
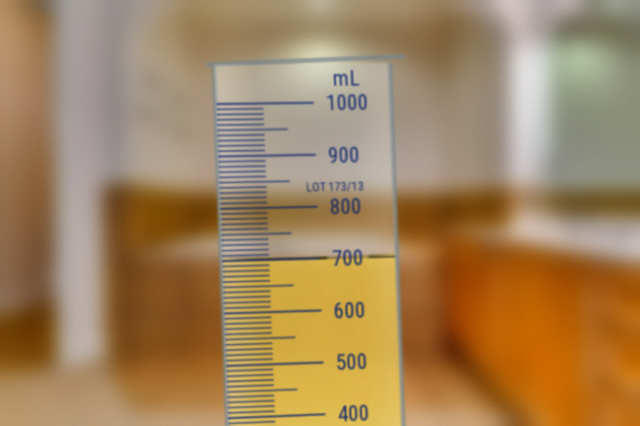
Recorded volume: 700 mL
